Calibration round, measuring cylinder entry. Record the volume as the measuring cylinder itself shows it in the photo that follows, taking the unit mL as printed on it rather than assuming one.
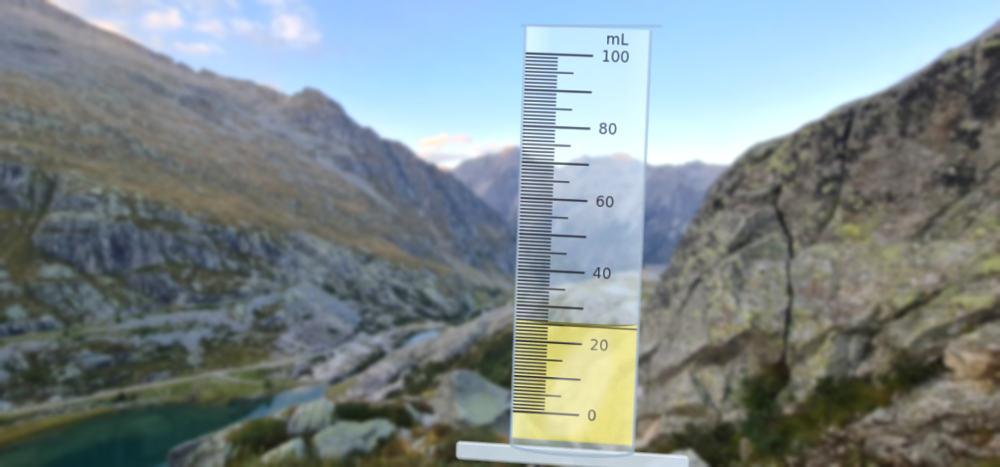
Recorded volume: 25 mL
